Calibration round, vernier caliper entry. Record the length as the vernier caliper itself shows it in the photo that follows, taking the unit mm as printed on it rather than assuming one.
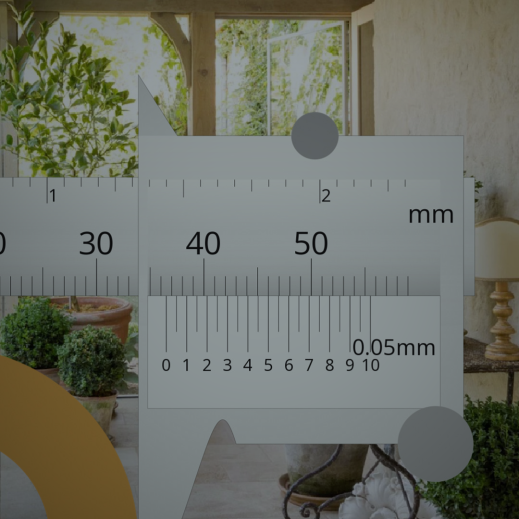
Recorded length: 36.5 mm
